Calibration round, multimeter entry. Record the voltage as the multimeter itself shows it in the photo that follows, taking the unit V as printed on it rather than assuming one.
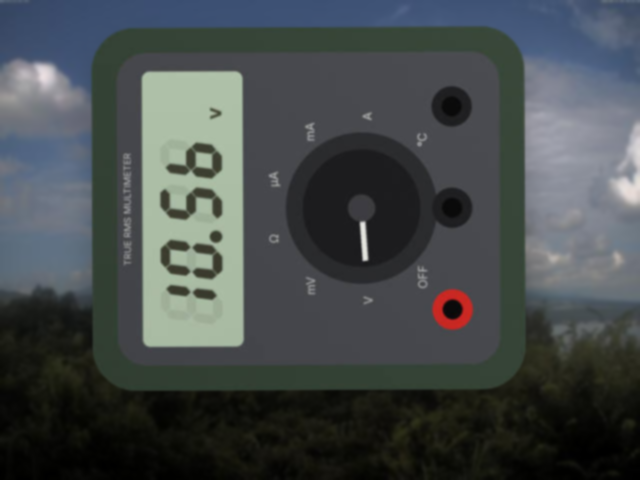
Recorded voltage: 10.56 V
